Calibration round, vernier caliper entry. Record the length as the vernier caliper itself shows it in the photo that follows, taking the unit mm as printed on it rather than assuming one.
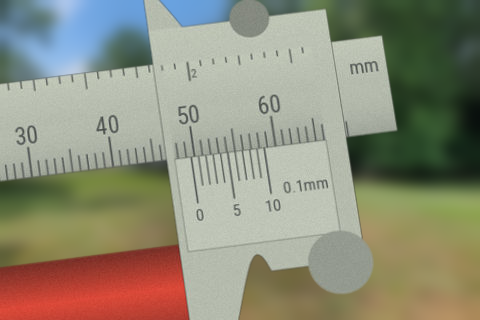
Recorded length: 49.6 mm
